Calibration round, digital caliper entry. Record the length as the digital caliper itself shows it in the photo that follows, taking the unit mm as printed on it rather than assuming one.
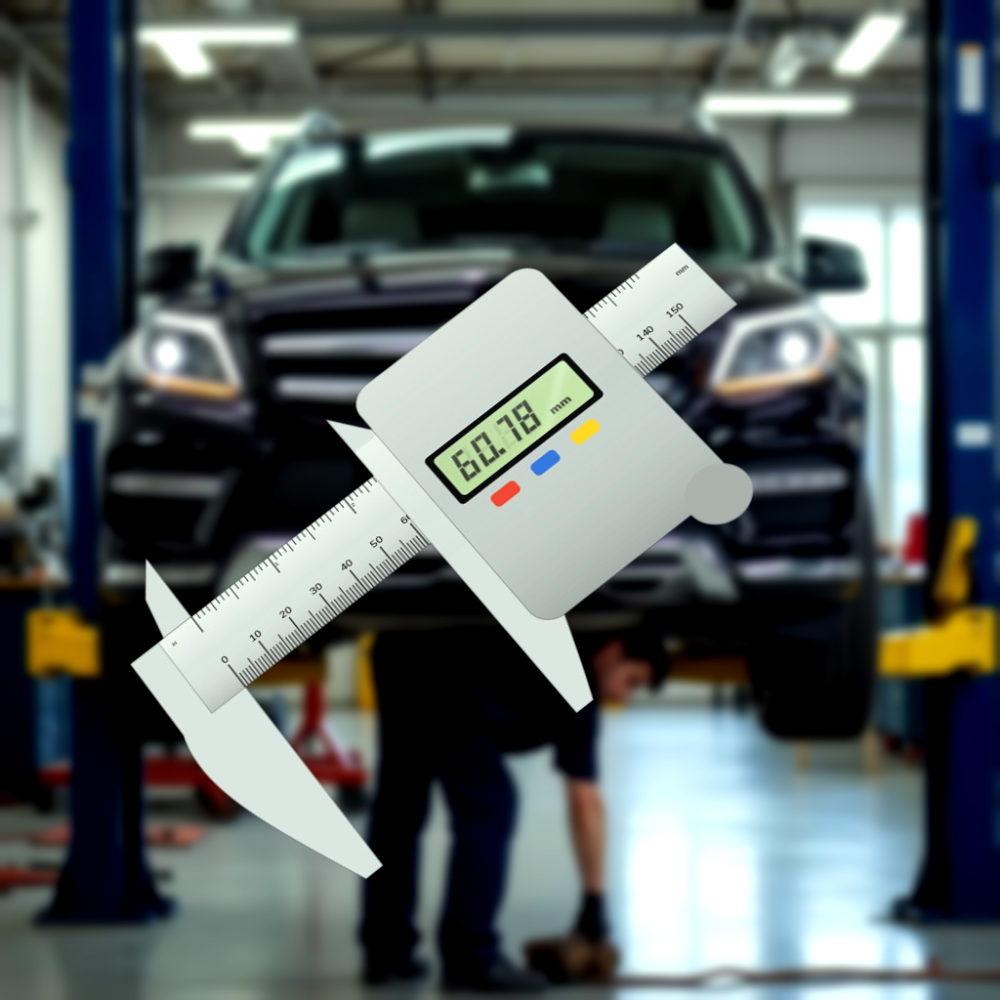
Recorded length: 60.78 mm
